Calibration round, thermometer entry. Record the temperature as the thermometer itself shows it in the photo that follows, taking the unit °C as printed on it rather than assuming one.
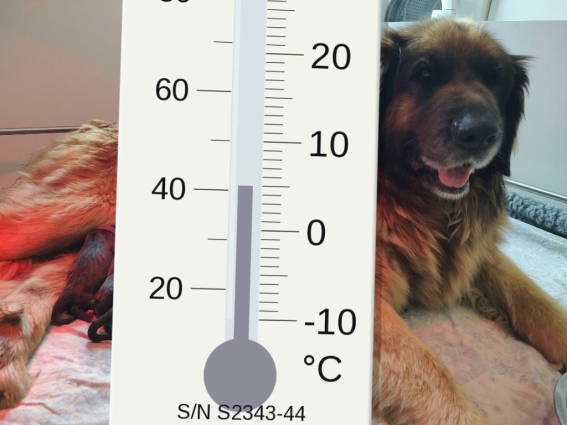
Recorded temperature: 5 °C
